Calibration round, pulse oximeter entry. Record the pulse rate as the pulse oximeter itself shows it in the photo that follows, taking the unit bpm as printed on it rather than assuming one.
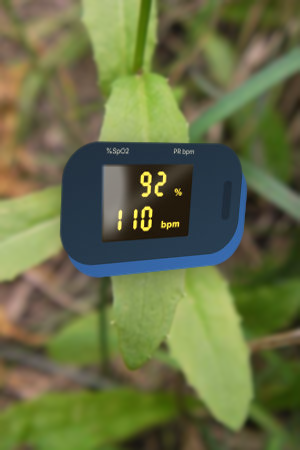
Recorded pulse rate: 110 bpm
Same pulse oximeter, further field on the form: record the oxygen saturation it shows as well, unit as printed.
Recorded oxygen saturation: 92 %
